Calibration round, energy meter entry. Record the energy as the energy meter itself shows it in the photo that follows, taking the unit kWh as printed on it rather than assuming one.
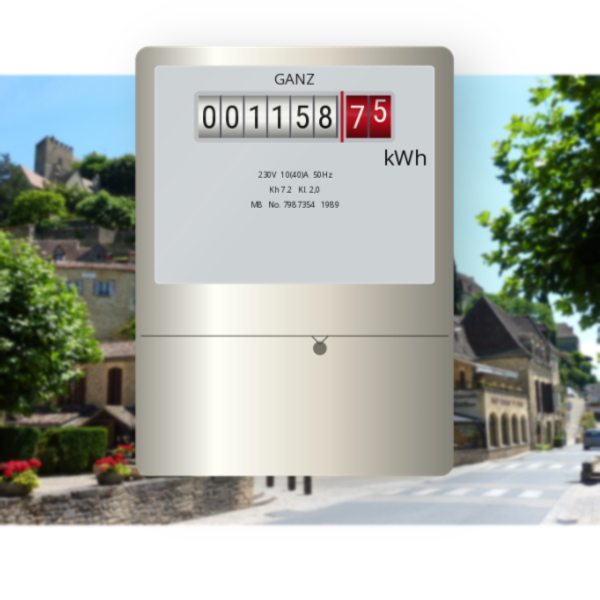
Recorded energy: 1158.75 kWh
